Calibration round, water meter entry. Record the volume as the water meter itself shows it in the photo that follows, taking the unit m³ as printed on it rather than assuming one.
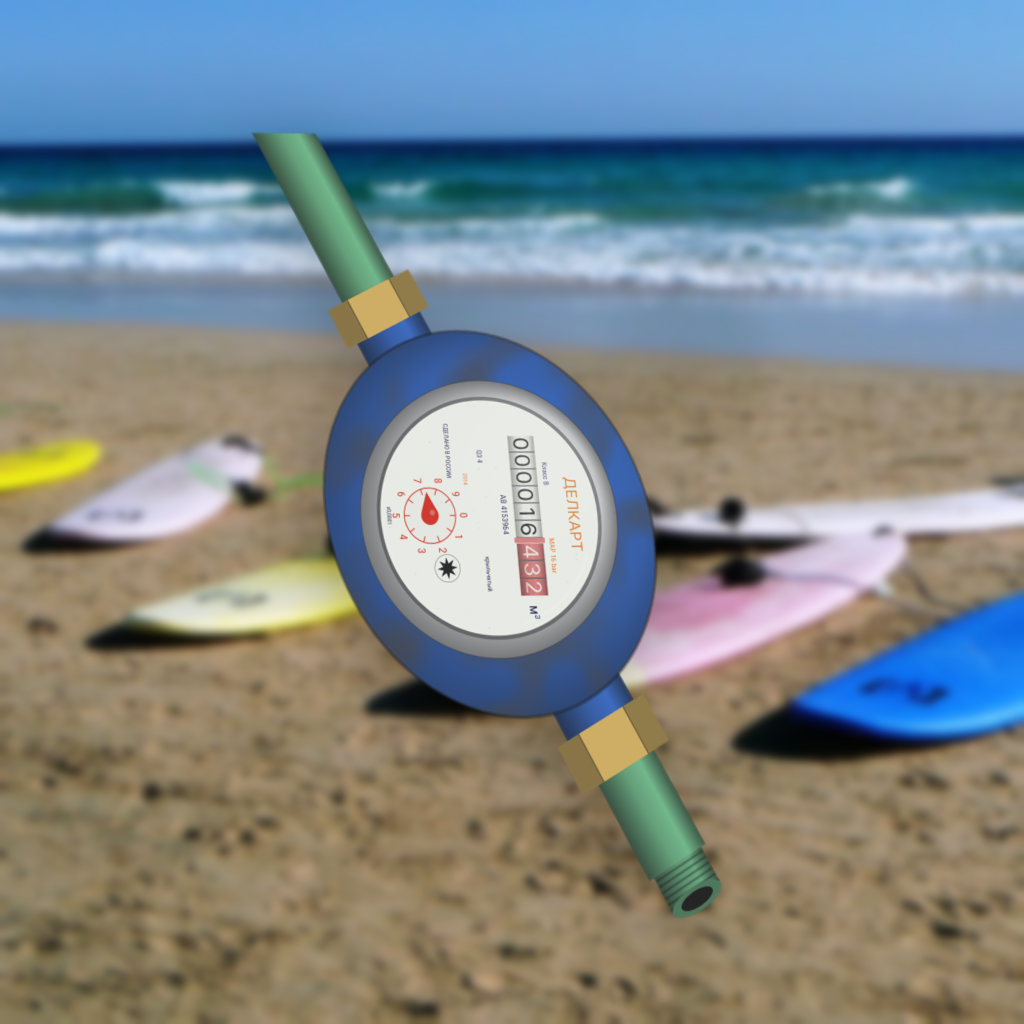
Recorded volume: 16.4327 m³
